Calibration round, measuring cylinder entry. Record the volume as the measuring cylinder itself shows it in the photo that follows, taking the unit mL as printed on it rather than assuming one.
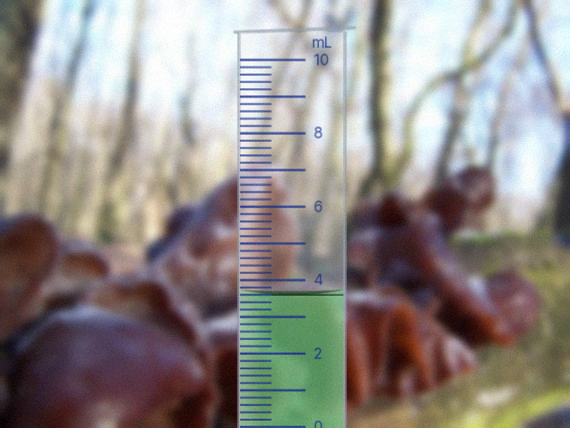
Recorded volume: 3.6 mL
